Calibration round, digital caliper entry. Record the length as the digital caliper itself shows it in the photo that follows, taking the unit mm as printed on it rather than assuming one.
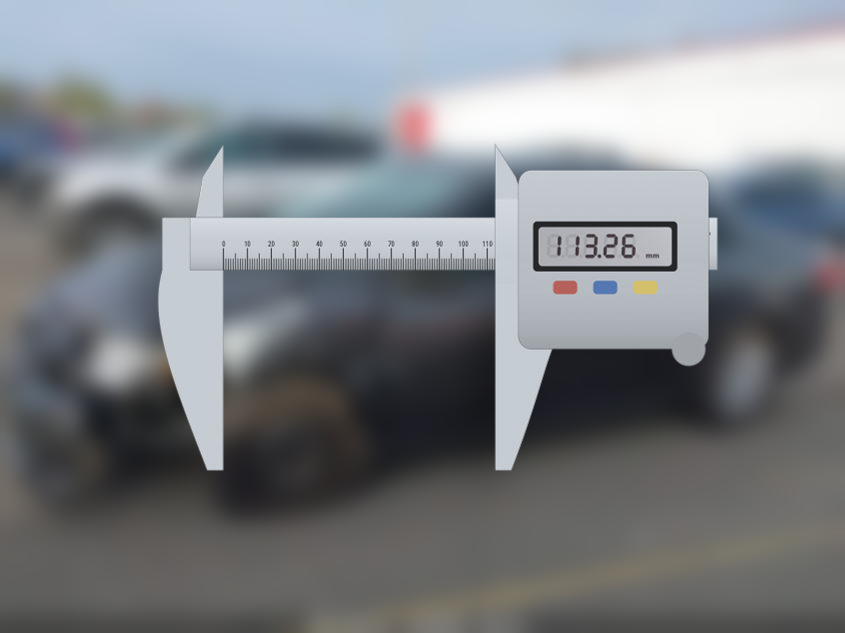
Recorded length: 113.26 mm
